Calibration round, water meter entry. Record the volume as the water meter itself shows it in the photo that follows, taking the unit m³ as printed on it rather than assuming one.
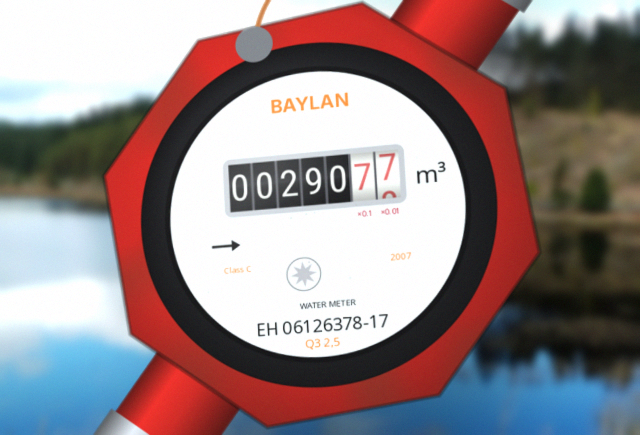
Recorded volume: 290.77 m³
